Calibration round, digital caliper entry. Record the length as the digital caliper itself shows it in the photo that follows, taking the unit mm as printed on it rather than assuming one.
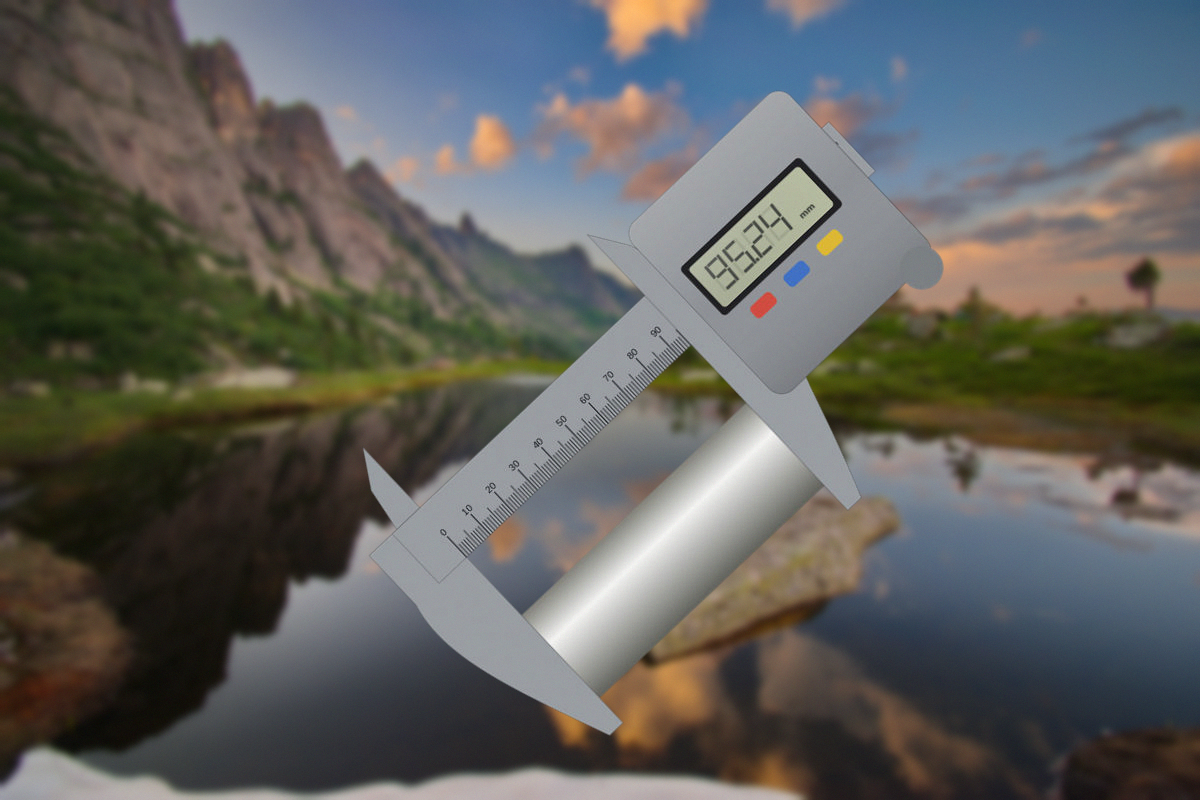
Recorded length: 95.24 mm
